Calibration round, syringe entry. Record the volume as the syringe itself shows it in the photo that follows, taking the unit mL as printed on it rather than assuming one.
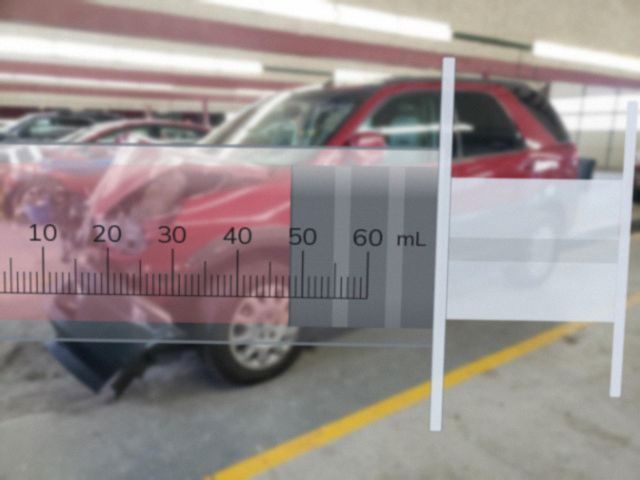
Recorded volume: 48 mL
